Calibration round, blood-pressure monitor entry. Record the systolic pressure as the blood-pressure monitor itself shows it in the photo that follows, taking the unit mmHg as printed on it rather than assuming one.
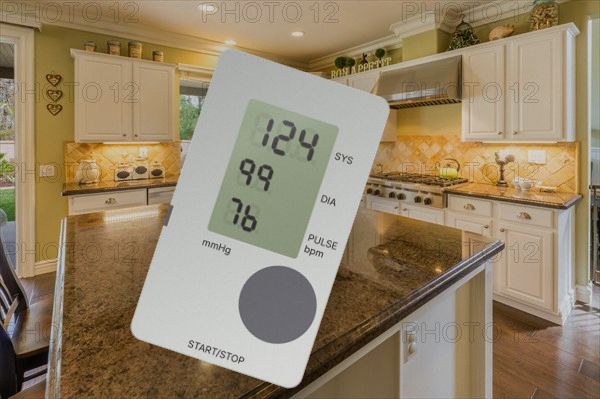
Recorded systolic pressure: 124 mmHg
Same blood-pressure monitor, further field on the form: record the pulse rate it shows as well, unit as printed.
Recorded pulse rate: 76 bpm
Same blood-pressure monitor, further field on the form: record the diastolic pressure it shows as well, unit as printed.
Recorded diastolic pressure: 99 mmHg
